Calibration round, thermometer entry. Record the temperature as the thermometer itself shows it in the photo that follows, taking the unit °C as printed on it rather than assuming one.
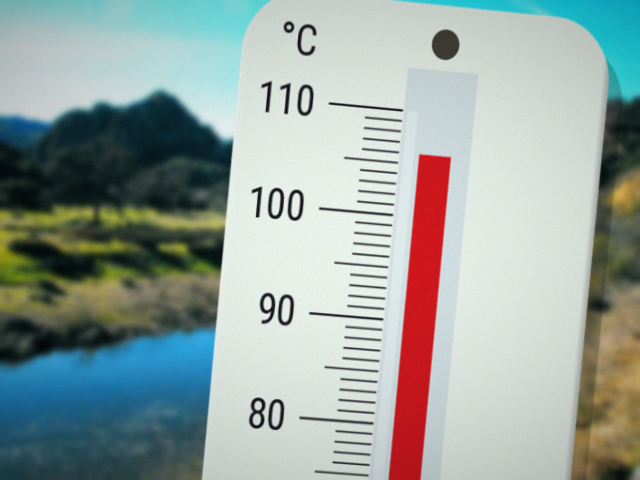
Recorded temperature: 106 °C
